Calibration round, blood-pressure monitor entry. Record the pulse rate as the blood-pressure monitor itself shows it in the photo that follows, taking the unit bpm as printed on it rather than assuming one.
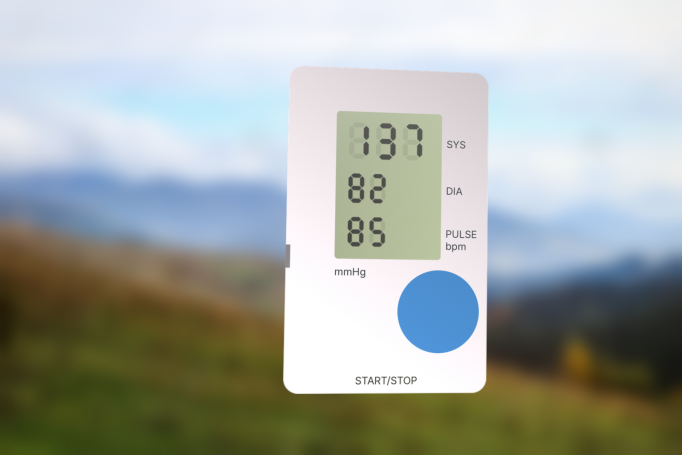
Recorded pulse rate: 85 bpm
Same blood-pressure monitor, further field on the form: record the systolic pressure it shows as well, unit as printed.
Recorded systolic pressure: 137 mmHg
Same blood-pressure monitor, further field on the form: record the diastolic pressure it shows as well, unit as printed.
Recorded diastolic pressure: 82 mmHg
